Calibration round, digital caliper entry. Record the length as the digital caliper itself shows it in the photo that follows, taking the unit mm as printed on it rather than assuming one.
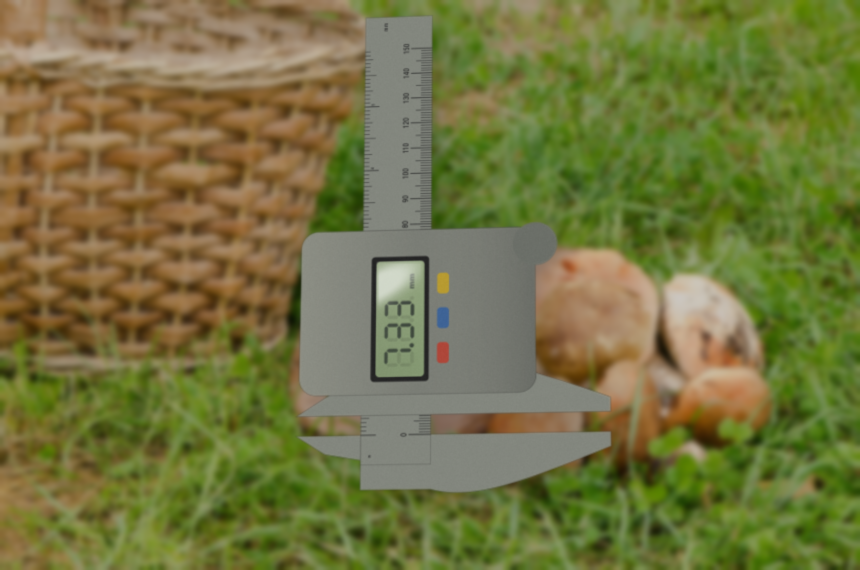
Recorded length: 7.33 mm
